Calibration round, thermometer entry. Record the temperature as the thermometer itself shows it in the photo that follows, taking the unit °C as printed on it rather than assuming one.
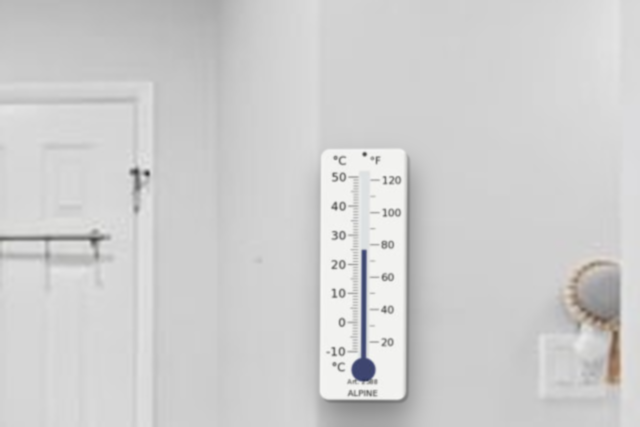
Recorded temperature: 25 °C
